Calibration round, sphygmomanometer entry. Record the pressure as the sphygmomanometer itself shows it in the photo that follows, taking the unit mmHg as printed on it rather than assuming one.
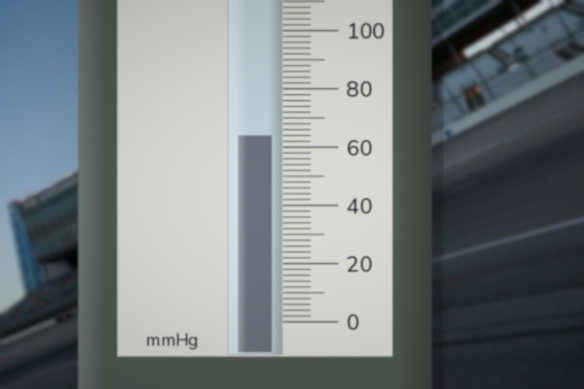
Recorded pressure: 64 mmHg
